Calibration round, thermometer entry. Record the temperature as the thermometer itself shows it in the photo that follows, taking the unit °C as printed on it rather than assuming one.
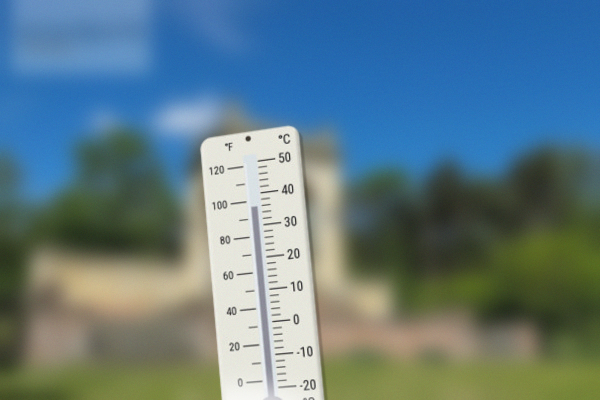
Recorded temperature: 36 °C
